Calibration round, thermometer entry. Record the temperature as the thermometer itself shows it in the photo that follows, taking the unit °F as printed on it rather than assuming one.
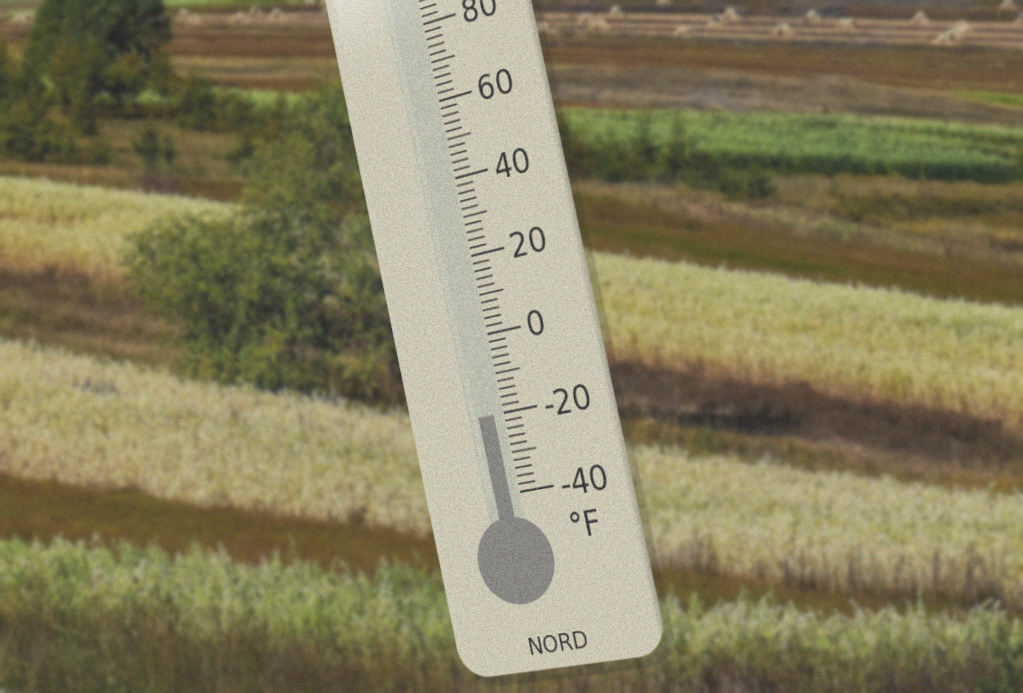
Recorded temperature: -20 °F
